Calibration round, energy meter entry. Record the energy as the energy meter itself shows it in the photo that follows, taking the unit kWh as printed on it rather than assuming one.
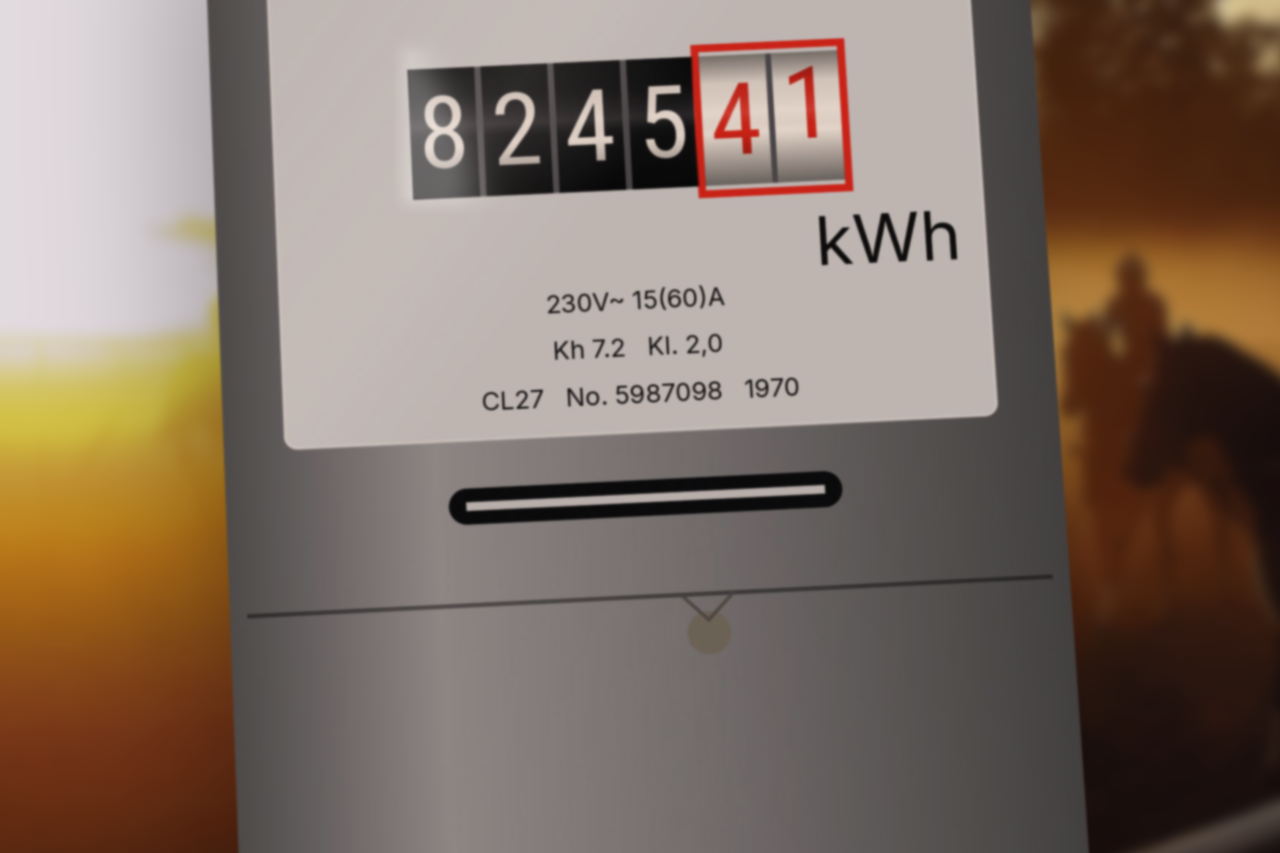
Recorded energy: 8245.41 kWh
